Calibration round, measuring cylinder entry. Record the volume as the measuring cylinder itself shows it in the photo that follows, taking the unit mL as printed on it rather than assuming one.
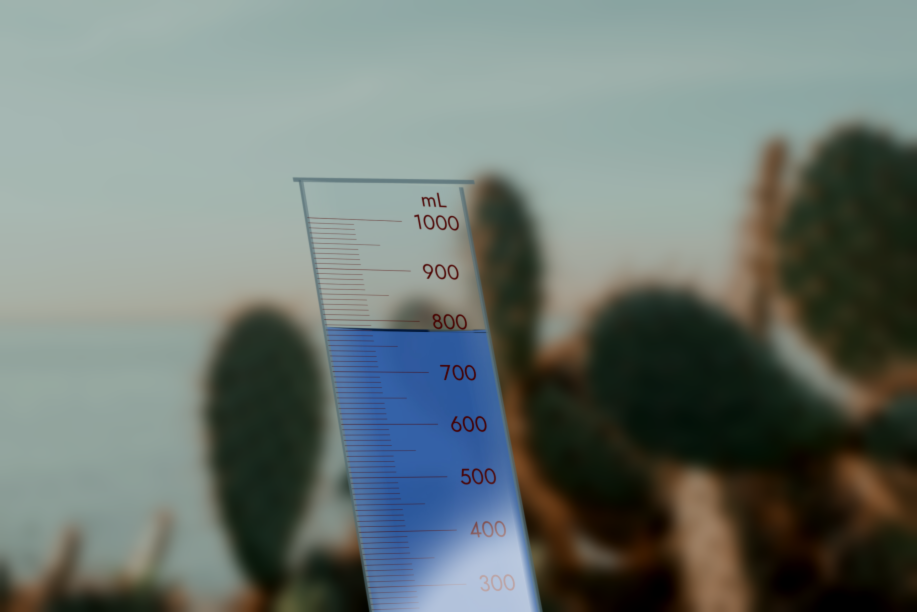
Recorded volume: 780 mL
